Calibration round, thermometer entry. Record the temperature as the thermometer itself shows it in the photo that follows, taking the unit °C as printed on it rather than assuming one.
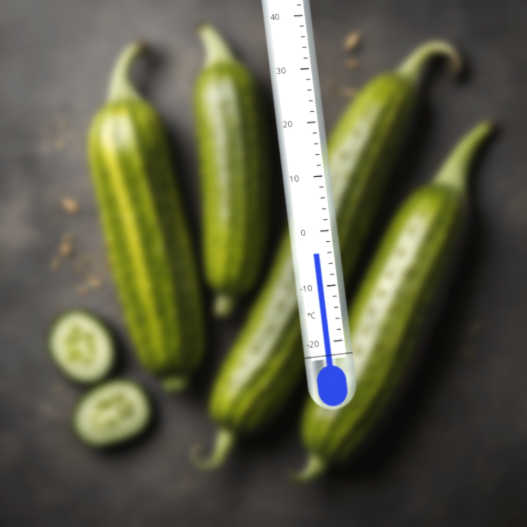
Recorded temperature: -4 °C
